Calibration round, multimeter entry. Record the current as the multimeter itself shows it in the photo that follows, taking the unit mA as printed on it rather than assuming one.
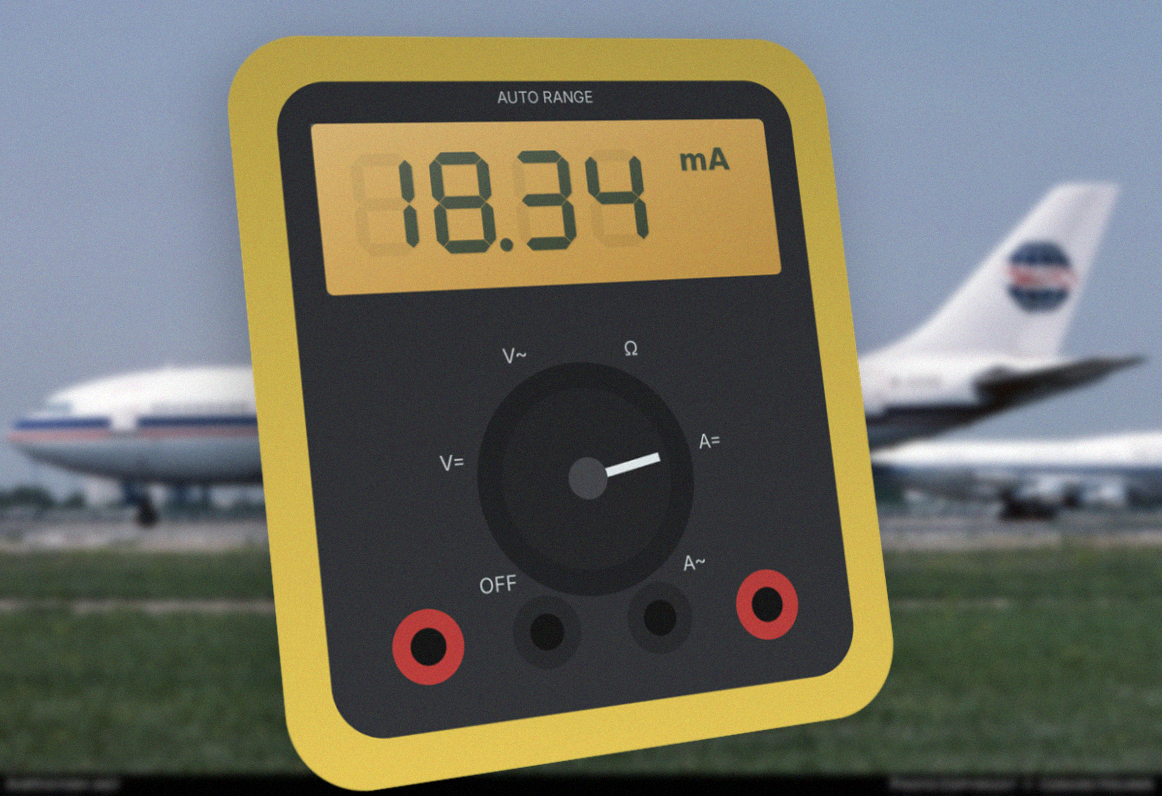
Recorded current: 18.34 mA
